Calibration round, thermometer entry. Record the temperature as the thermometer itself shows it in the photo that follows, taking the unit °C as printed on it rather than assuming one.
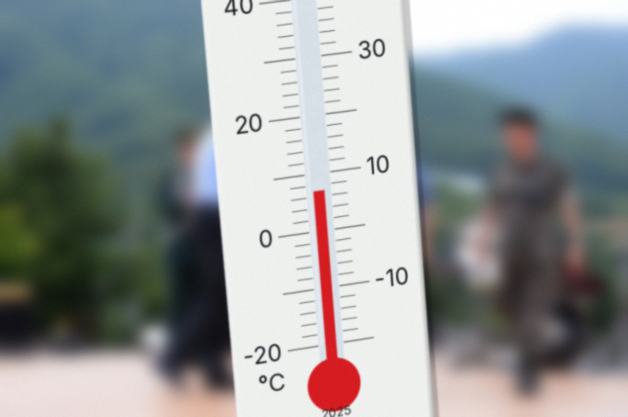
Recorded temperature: 7 °C
